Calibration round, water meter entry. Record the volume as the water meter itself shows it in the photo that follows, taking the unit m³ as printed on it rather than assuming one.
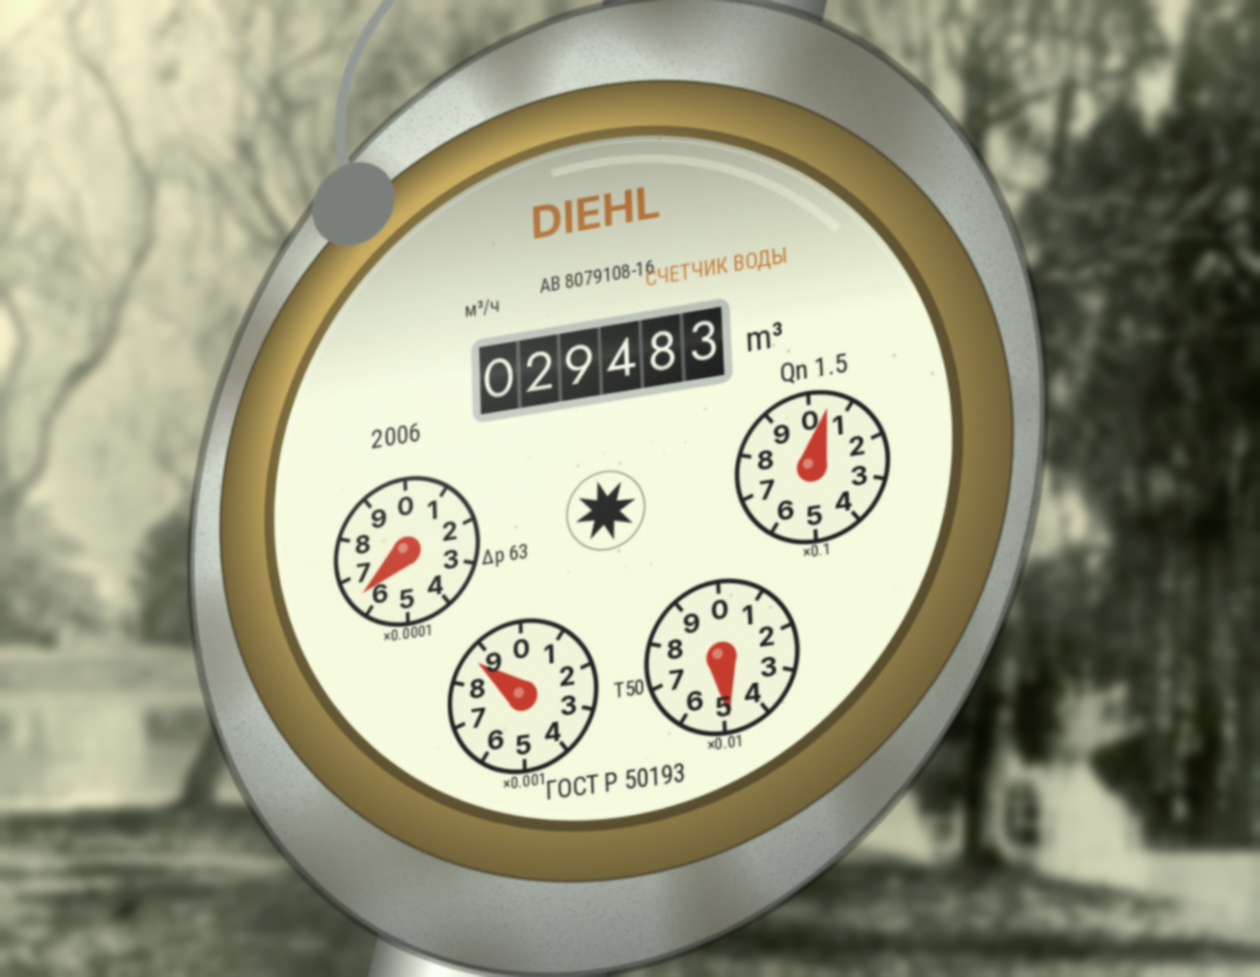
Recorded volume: 29483.0486 m³
